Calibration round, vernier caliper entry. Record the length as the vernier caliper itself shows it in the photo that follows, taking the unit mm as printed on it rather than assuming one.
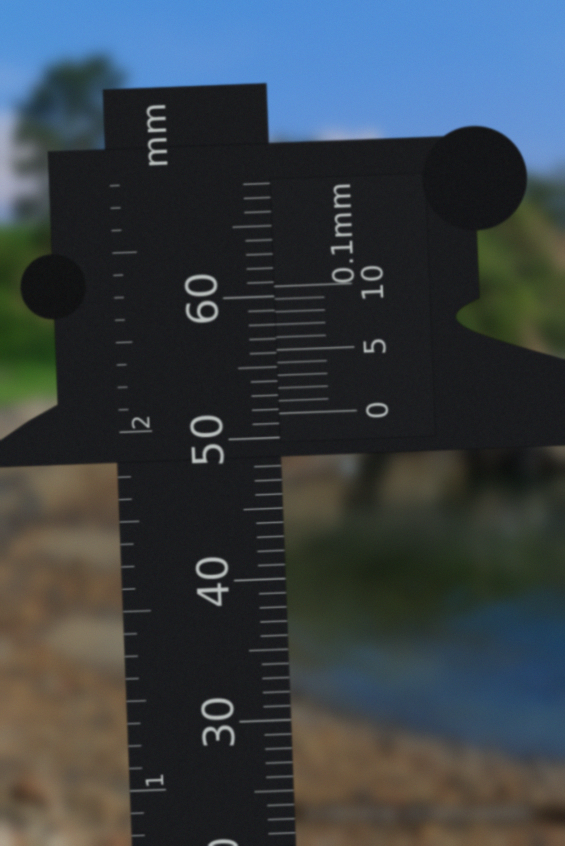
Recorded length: 51.7 mm
